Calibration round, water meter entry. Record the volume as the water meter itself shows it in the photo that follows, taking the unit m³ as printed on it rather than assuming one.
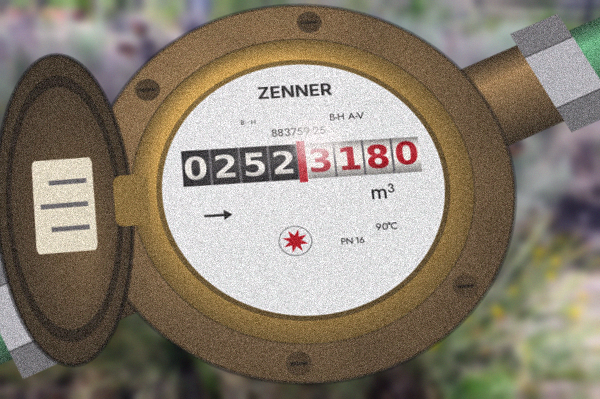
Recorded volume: 252.3180 m³
